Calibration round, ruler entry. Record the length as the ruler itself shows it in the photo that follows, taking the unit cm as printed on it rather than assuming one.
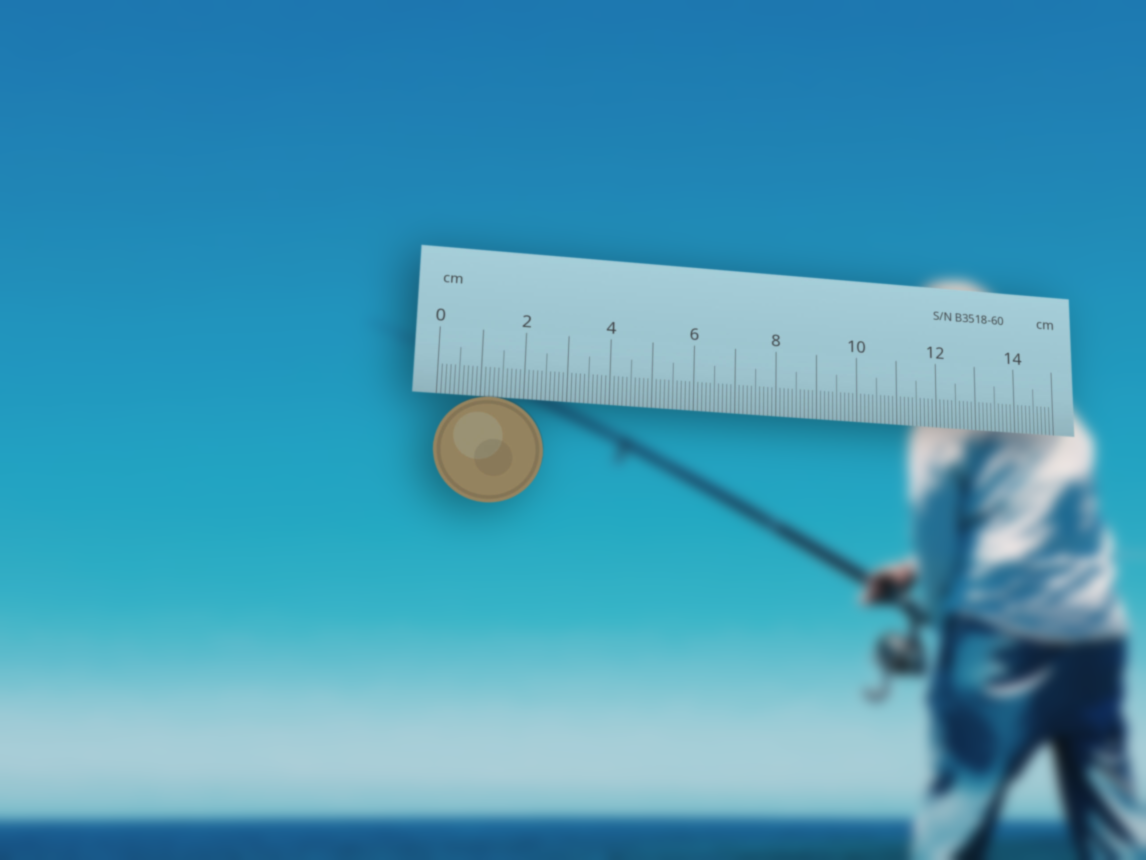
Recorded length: 2.5 cm
